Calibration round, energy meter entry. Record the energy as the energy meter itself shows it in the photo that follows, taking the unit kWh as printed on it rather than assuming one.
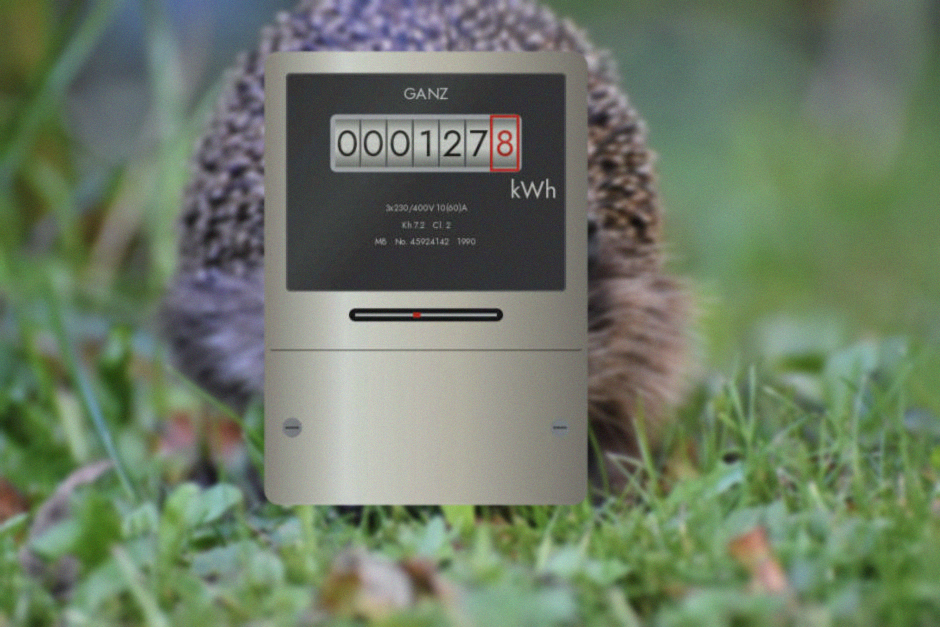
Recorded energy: 127.8 kWh
